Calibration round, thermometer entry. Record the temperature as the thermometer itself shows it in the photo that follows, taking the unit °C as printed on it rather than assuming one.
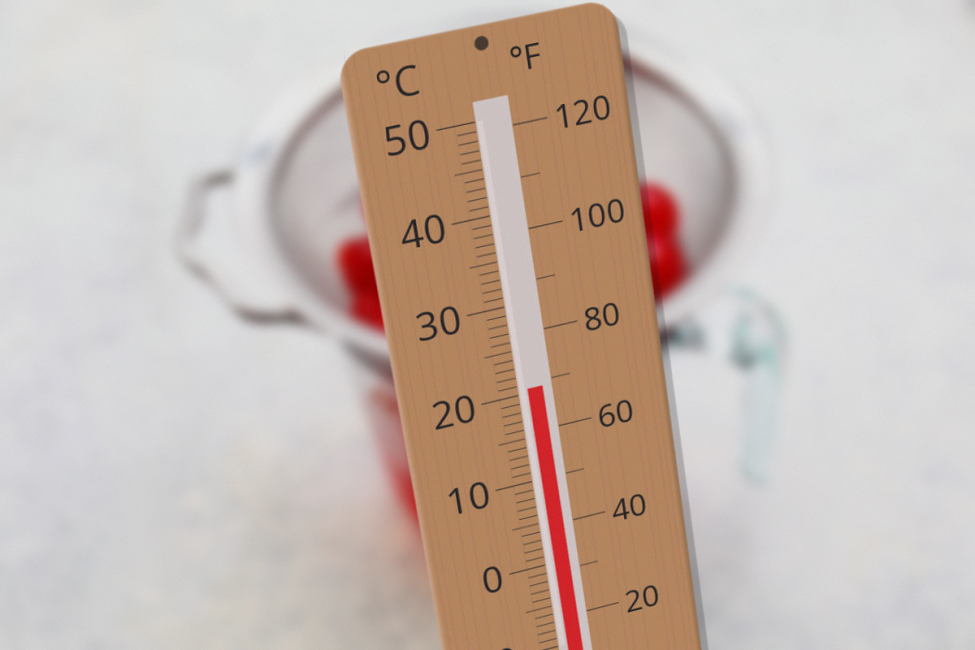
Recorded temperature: 20.5 °C
